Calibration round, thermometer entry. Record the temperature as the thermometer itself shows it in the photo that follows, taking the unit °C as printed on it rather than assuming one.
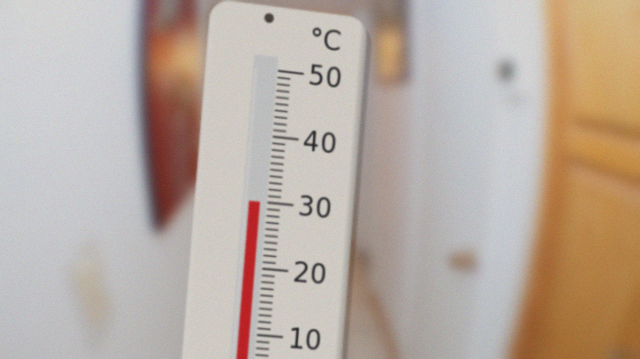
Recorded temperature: 30 °C
